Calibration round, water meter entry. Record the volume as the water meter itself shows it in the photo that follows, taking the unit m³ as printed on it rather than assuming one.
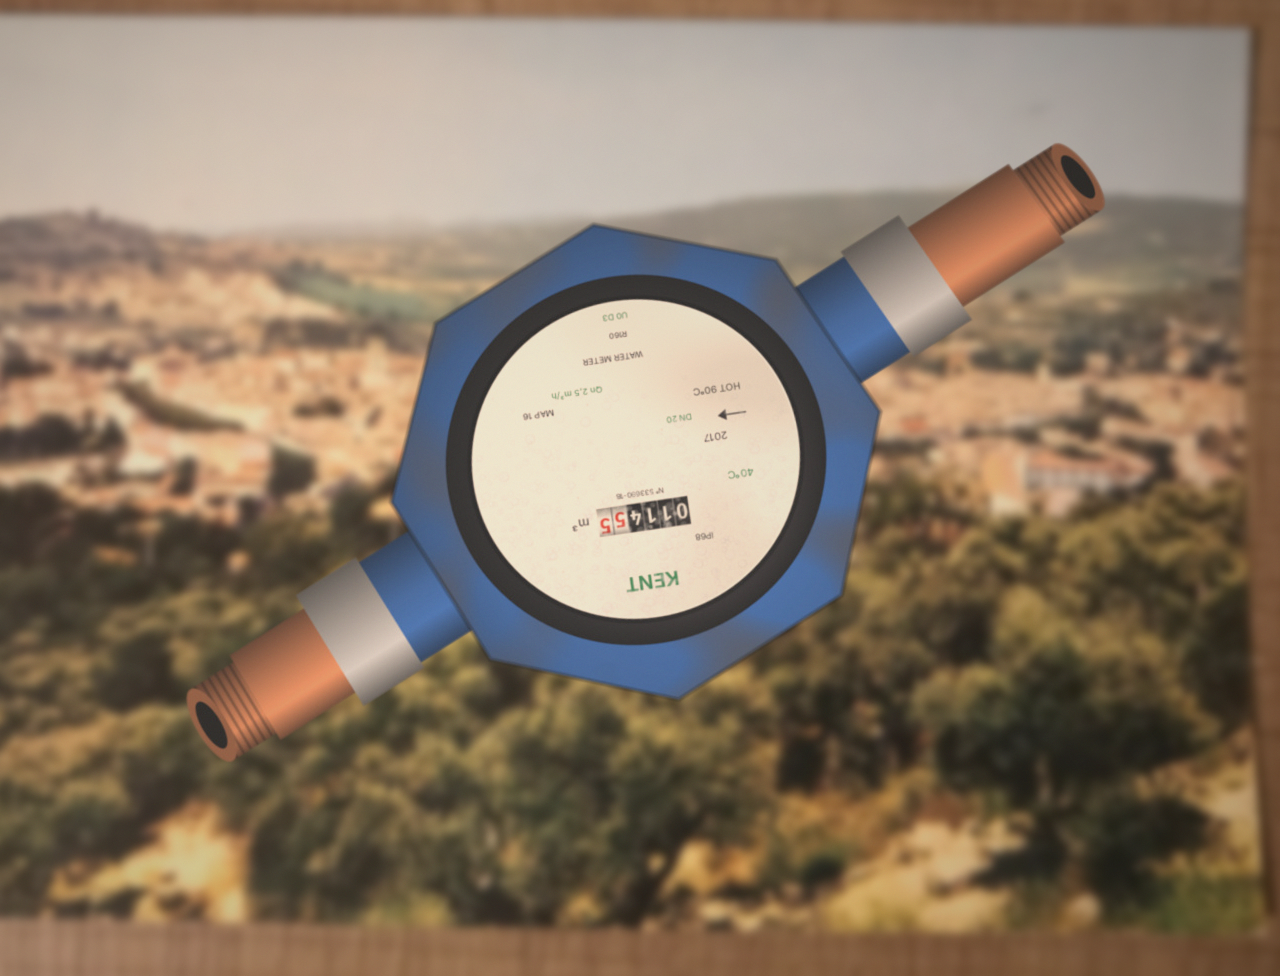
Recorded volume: 114.55 m³
